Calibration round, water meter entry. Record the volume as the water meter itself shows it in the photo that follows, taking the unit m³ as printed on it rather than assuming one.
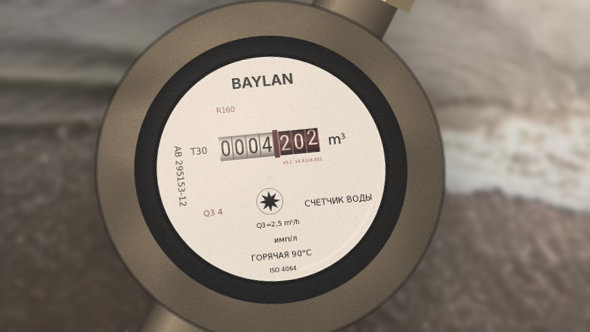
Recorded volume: 4.202 m³
